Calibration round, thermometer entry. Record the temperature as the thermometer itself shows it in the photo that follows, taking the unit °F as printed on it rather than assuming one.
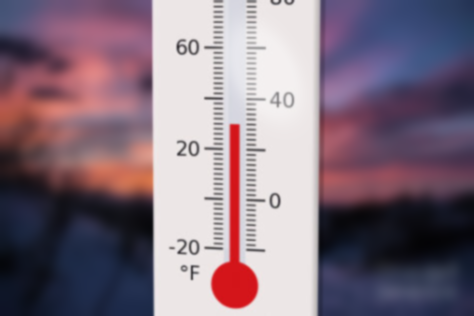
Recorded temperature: 30 °F
